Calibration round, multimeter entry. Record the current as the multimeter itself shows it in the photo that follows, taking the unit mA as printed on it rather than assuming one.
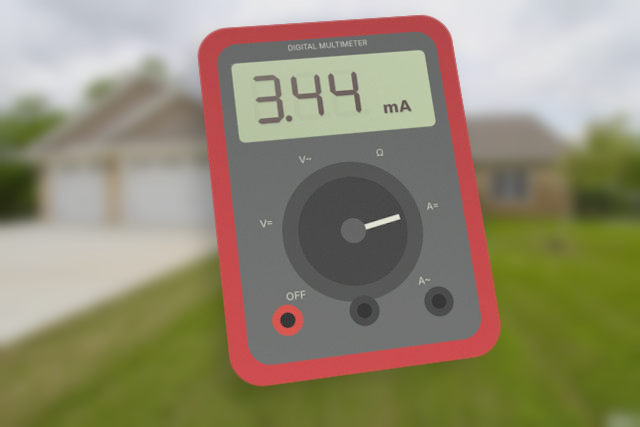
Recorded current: 3.44 mA
